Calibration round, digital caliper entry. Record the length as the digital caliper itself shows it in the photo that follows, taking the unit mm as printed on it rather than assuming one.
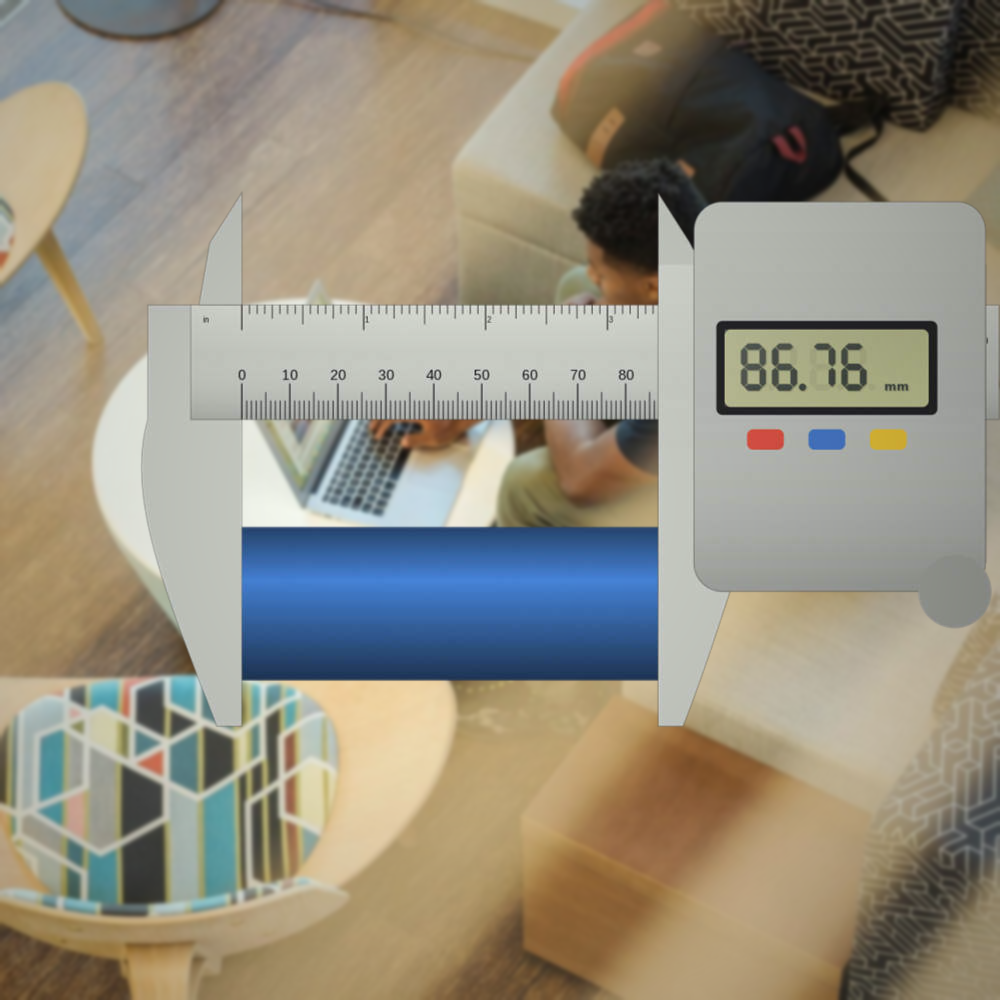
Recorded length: 86.76 mm
